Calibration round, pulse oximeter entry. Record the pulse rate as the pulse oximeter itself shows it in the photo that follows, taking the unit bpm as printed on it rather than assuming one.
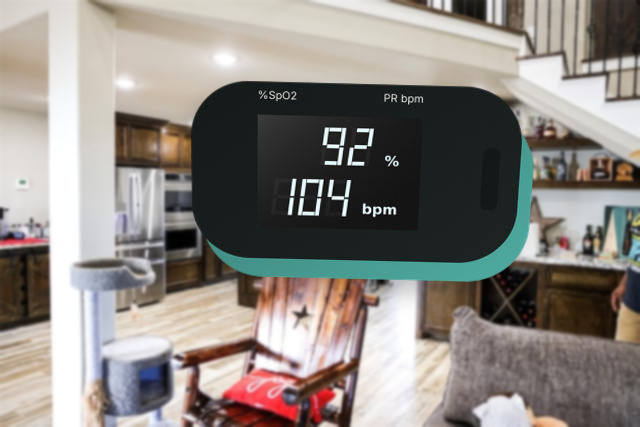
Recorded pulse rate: 104 bpm
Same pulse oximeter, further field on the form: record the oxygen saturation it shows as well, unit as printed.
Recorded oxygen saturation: 92 %
